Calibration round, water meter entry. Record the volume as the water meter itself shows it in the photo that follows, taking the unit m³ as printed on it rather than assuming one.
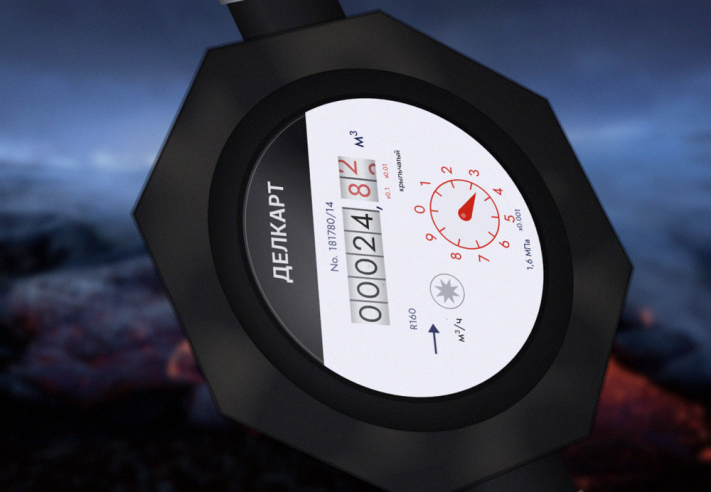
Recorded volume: 24.823 m³
